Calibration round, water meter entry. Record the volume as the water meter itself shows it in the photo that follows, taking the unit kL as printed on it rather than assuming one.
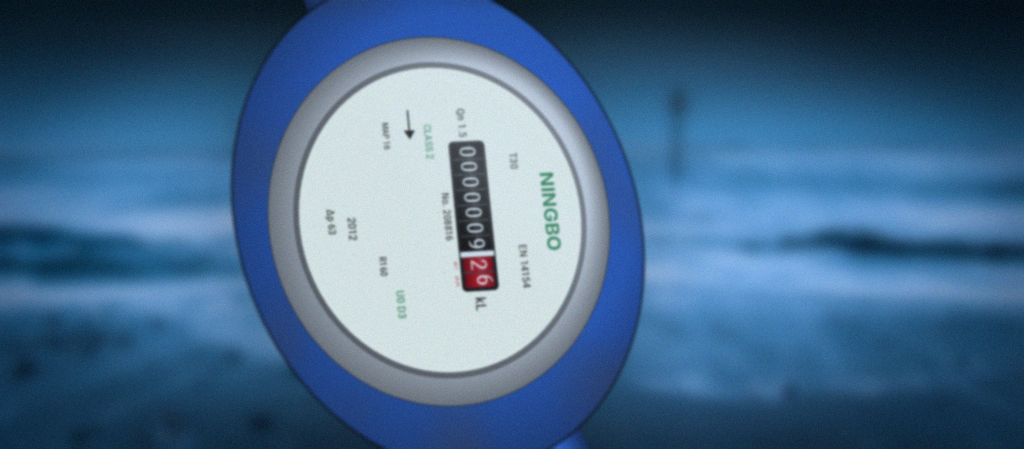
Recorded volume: 9.26 kL
